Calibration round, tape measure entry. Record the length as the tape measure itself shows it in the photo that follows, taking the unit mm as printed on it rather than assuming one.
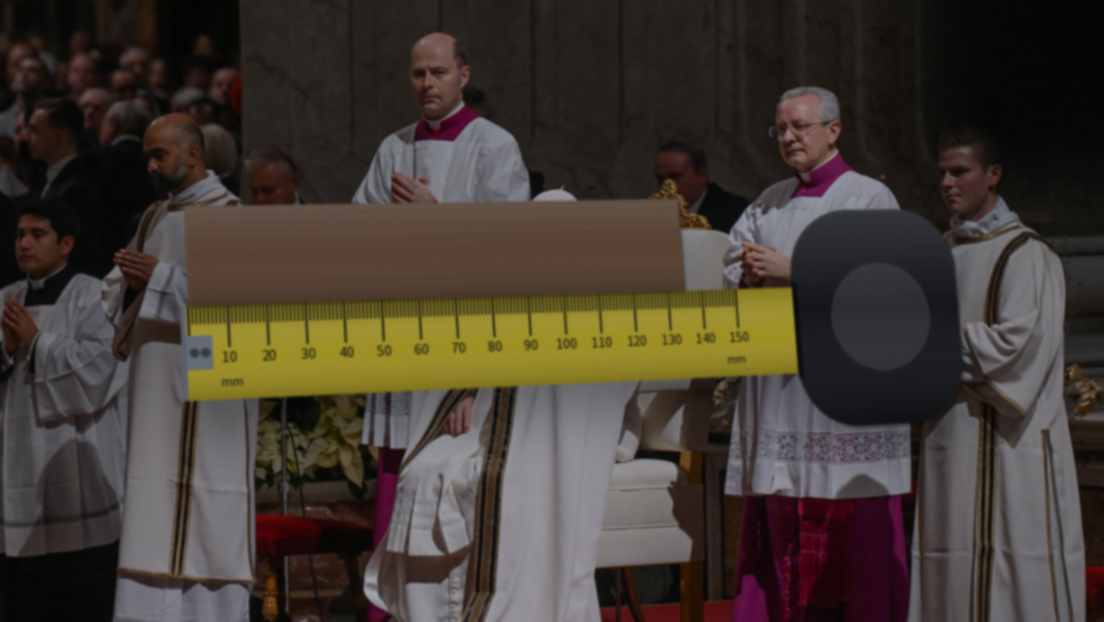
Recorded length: 135 mm
